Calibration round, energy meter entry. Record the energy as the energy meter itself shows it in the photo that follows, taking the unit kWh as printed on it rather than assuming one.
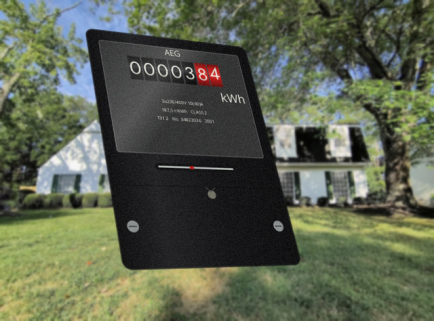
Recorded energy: 3.84 kWh
